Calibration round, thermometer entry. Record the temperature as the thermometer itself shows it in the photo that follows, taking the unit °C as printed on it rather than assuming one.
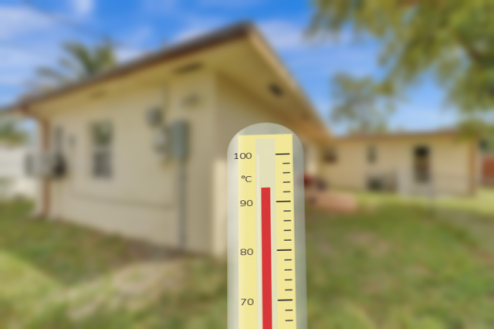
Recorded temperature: 93 °C
